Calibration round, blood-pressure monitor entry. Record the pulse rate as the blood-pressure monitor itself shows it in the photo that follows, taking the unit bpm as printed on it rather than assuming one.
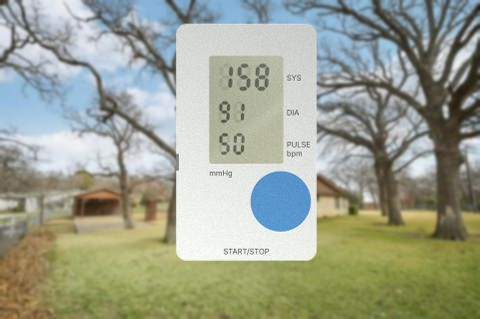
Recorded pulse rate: 50 bpm
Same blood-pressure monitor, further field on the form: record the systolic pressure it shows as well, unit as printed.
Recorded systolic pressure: 158 mmHg
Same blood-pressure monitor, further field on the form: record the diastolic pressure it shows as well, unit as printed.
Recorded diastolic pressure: 91 mmHg
